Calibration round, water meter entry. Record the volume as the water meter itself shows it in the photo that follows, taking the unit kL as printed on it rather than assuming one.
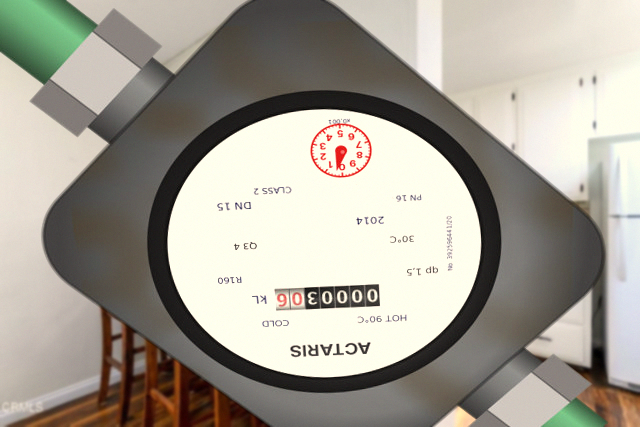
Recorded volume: 3.060 kL
